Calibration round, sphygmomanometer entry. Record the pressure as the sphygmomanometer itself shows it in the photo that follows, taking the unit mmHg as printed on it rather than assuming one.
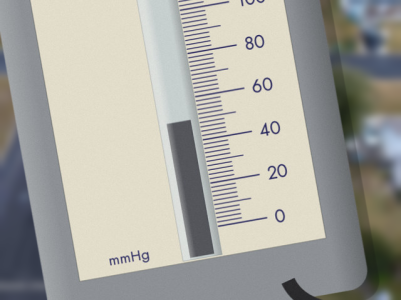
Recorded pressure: 50 mmHg
